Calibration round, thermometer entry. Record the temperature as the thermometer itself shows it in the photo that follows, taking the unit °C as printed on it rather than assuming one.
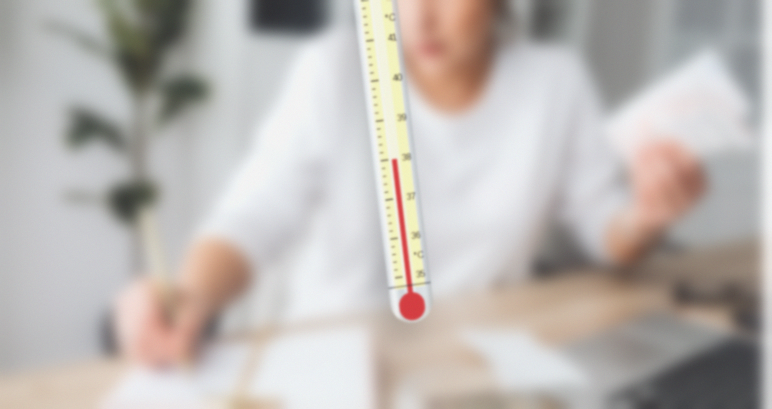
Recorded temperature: 38 °C
